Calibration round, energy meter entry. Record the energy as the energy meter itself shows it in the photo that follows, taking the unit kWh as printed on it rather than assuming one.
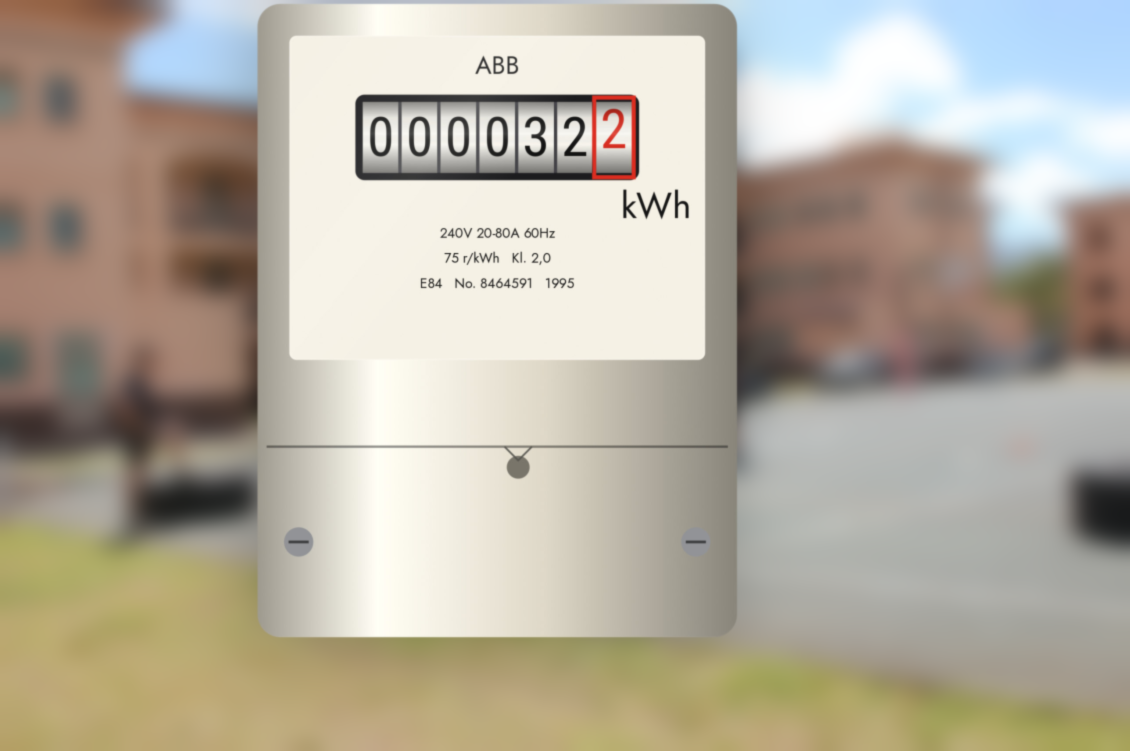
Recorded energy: 32.2 kWh
